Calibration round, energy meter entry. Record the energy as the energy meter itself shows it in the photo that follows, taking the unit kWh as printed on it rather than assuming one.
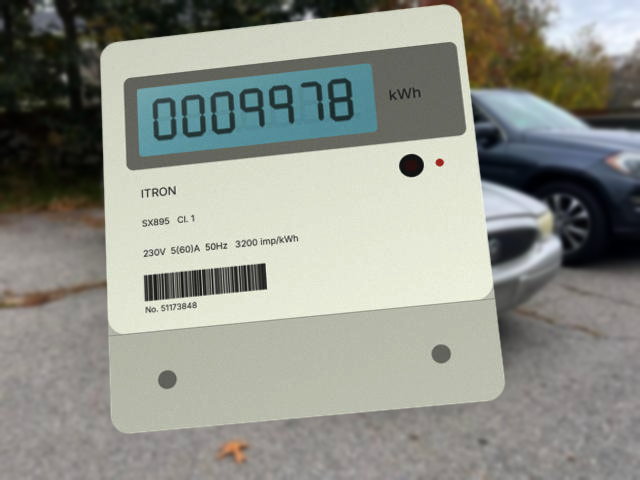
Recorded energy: 9978 kWh
